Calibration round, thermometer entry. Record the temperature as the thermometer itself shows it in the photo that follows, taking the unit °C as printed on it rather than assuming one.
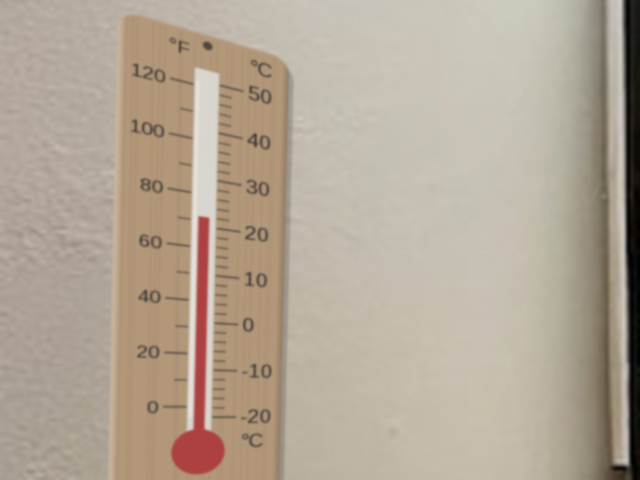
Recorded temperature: 22 °C
